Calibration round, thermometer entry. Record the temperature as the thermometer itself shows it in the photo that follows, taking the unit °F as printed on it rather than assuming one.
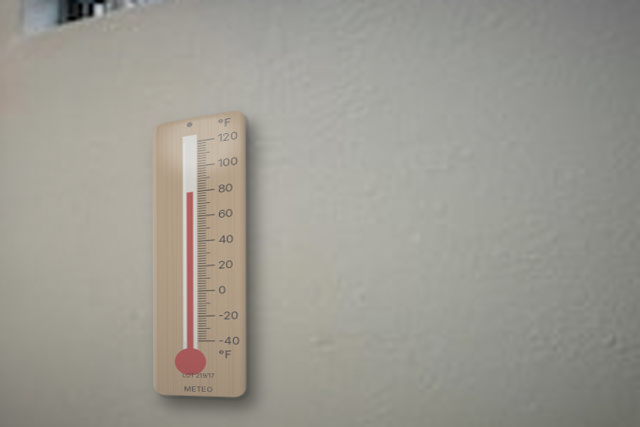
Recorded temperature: 80 °F
